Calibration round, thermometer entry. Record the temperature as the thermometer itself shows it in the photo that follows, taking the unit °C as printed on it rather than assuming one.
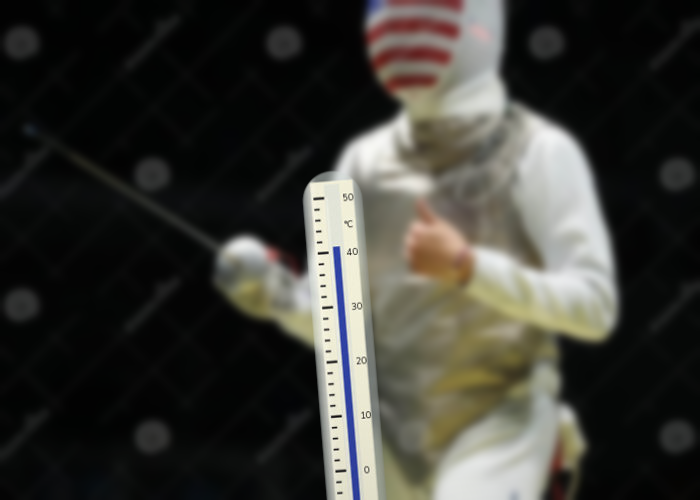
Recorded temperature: 41 °C
